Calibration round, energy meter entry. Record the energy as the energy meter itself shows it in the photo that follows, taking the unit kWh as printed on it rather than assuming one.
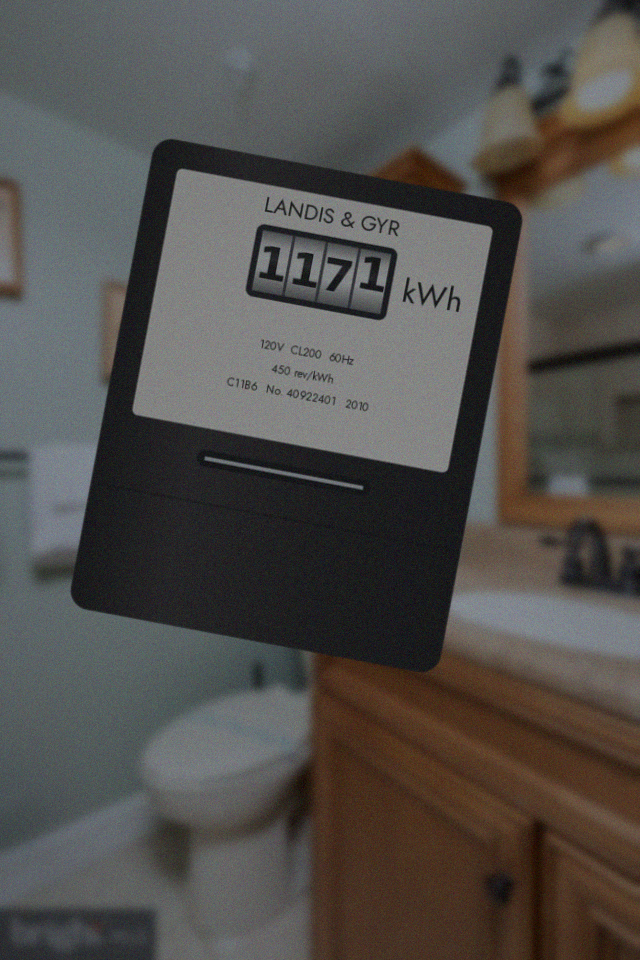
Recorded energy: 1171 kWh
